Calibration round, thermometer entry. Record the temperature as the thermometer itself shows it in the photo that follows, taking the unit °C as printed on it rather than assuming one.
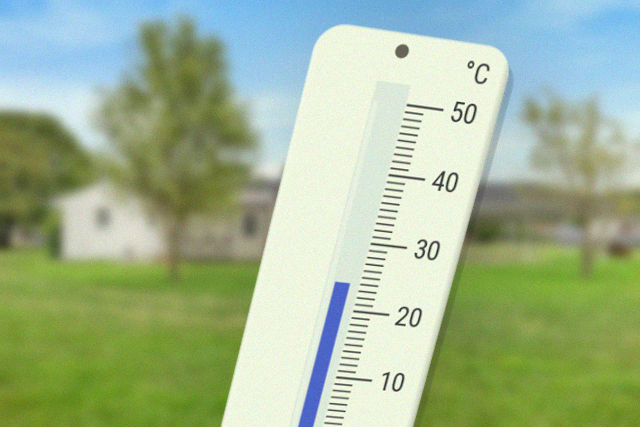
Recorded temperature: 24 °C
